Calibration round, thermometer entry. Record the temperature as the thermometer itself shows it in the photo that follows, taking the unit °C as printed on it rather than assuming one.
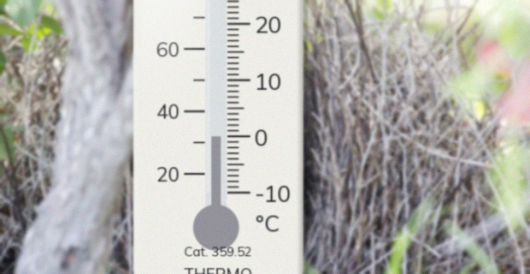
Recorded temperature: 0 °C
